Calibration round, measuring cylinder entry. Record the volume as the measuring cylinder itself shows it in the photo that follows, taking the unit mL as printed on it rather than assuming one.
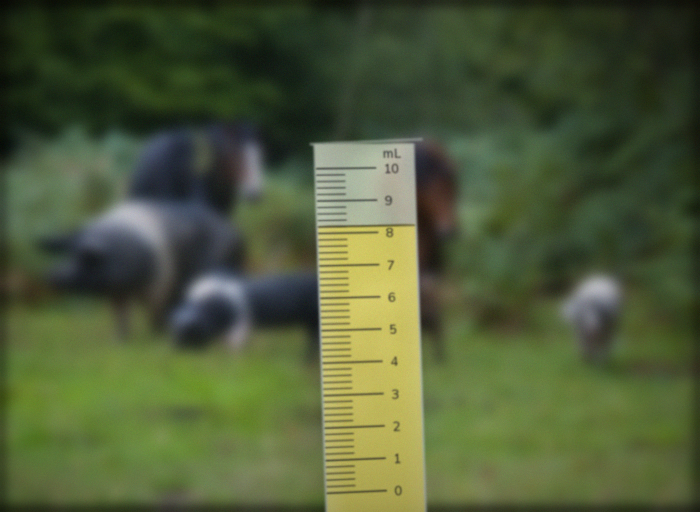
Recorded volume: 8.2 mL
